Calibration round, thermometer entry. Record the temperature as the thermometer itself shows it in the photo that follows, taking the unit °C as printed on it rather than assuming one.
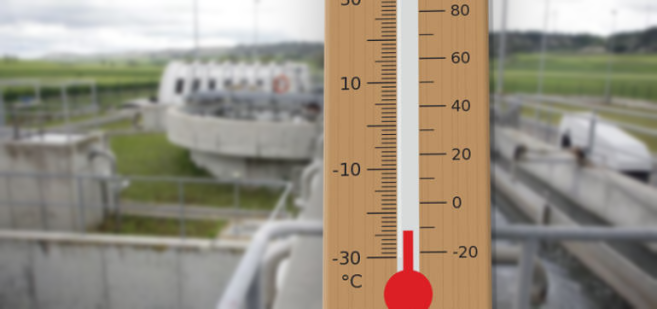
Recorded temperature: -24 °C
